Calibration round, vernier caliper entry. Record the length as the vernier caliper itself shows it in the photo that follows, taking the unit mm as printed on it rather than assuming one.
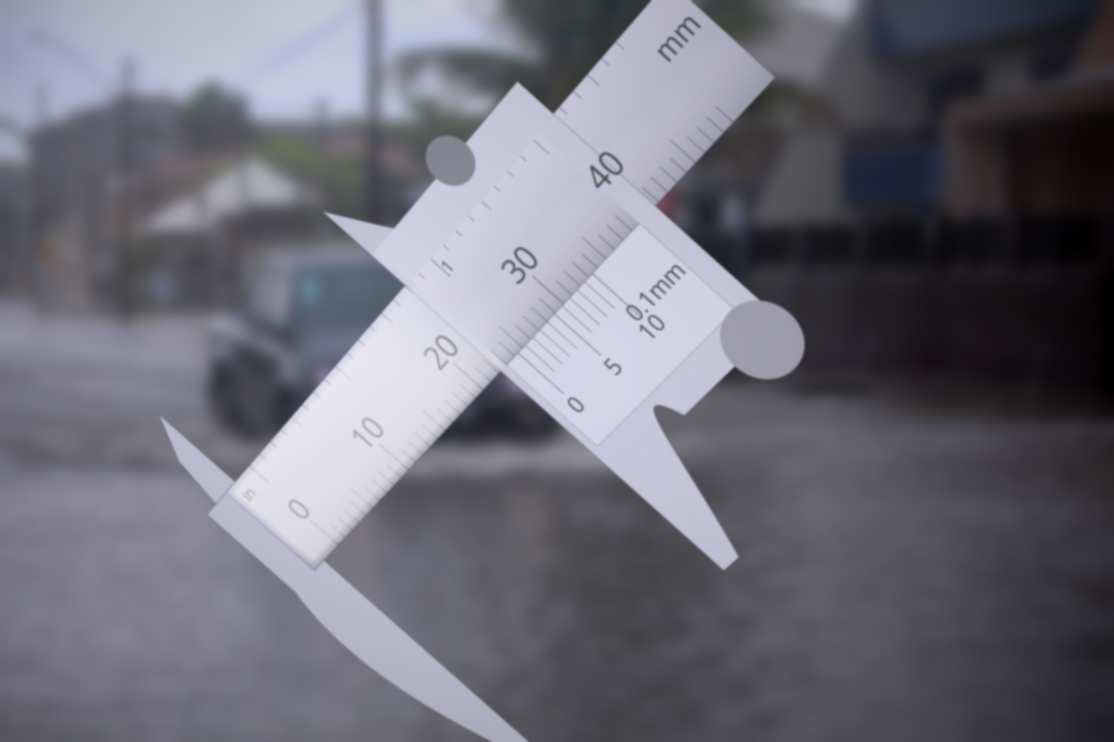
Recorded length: 24.4 mm
